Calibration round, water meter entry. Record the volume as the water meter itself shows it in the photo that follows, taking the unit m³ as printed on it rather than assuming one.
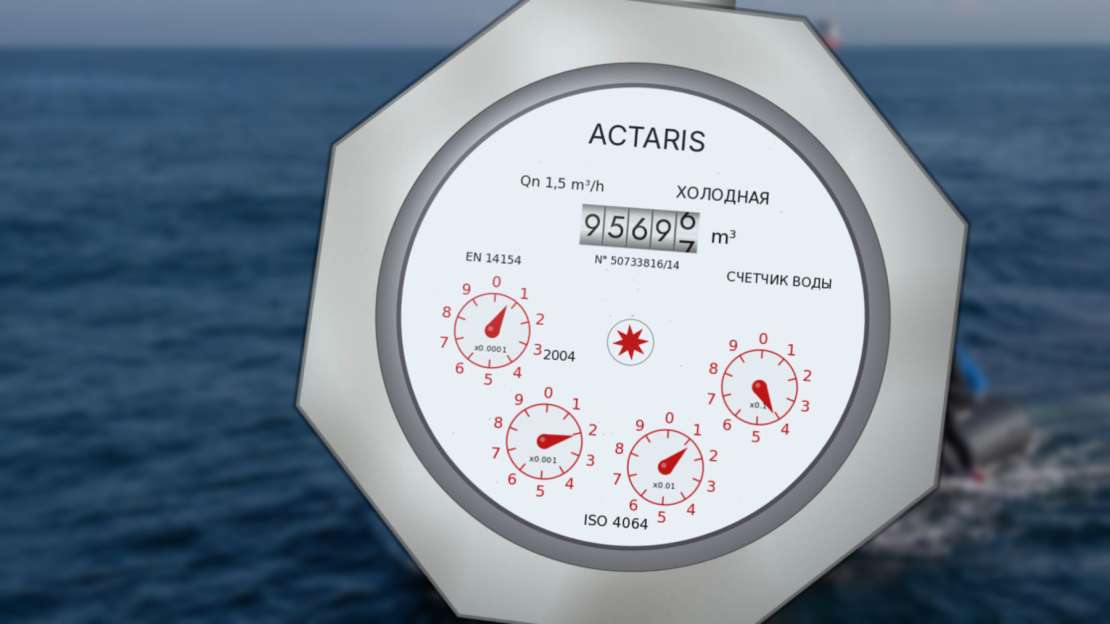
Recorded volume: 95696.4120 m³
